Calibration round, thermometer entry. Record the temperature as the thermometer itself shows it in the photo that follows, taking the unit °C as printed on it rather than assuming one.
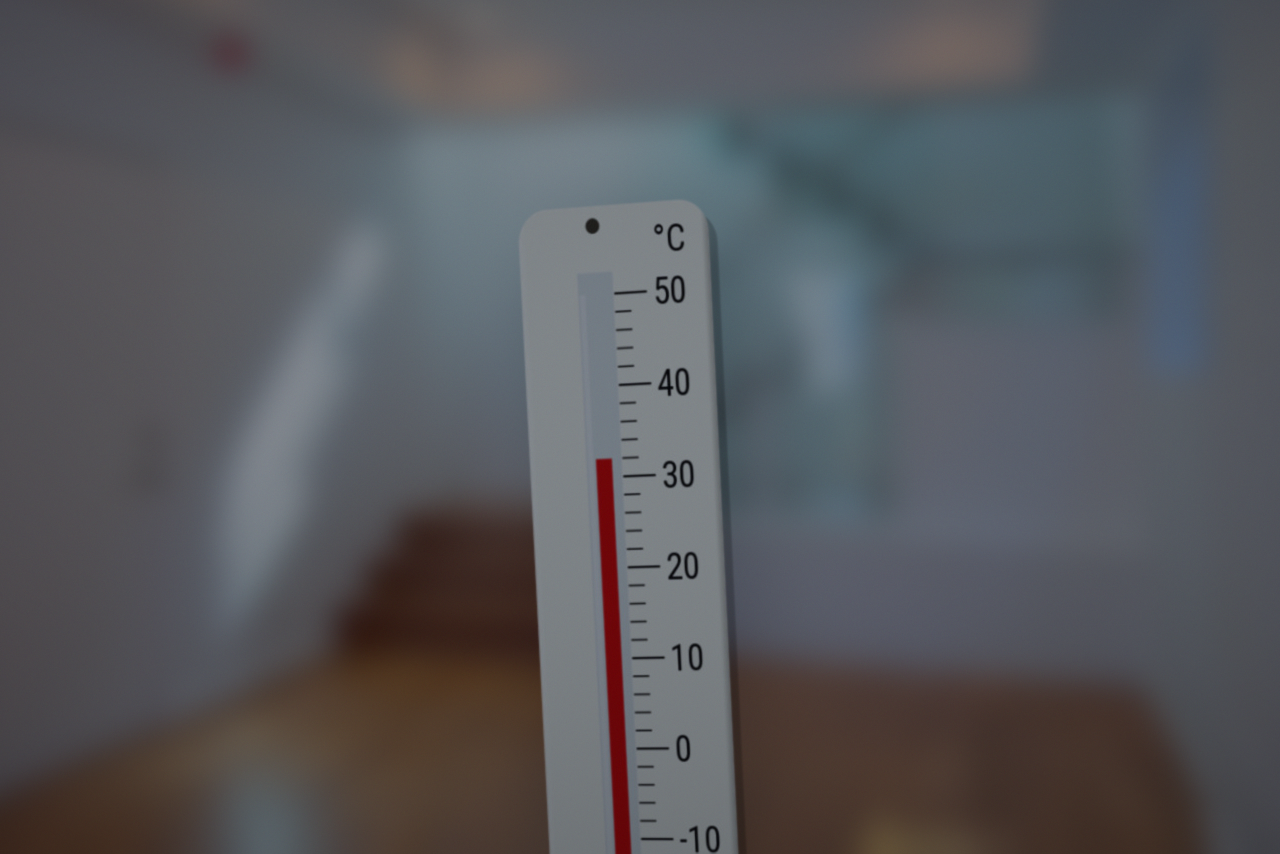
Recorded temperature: 32 °C
